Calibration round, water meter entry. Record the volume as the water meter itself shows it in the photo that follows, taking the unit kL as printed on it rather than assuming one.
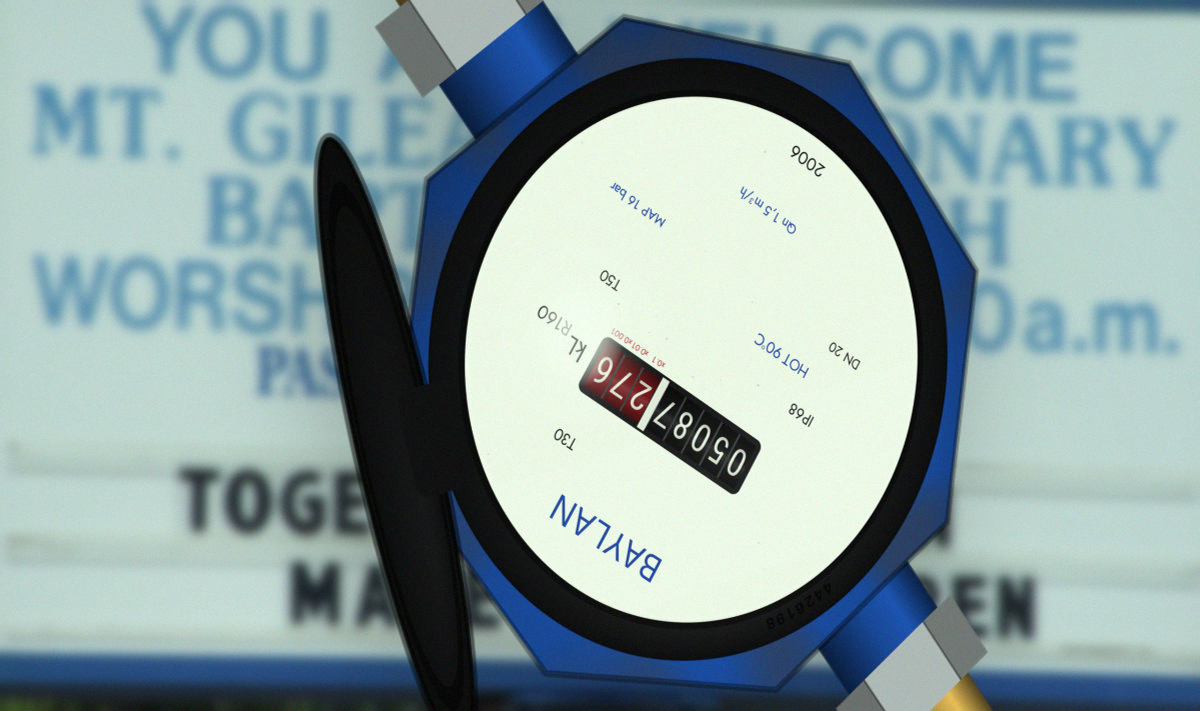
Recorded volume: 5087.276 kL
